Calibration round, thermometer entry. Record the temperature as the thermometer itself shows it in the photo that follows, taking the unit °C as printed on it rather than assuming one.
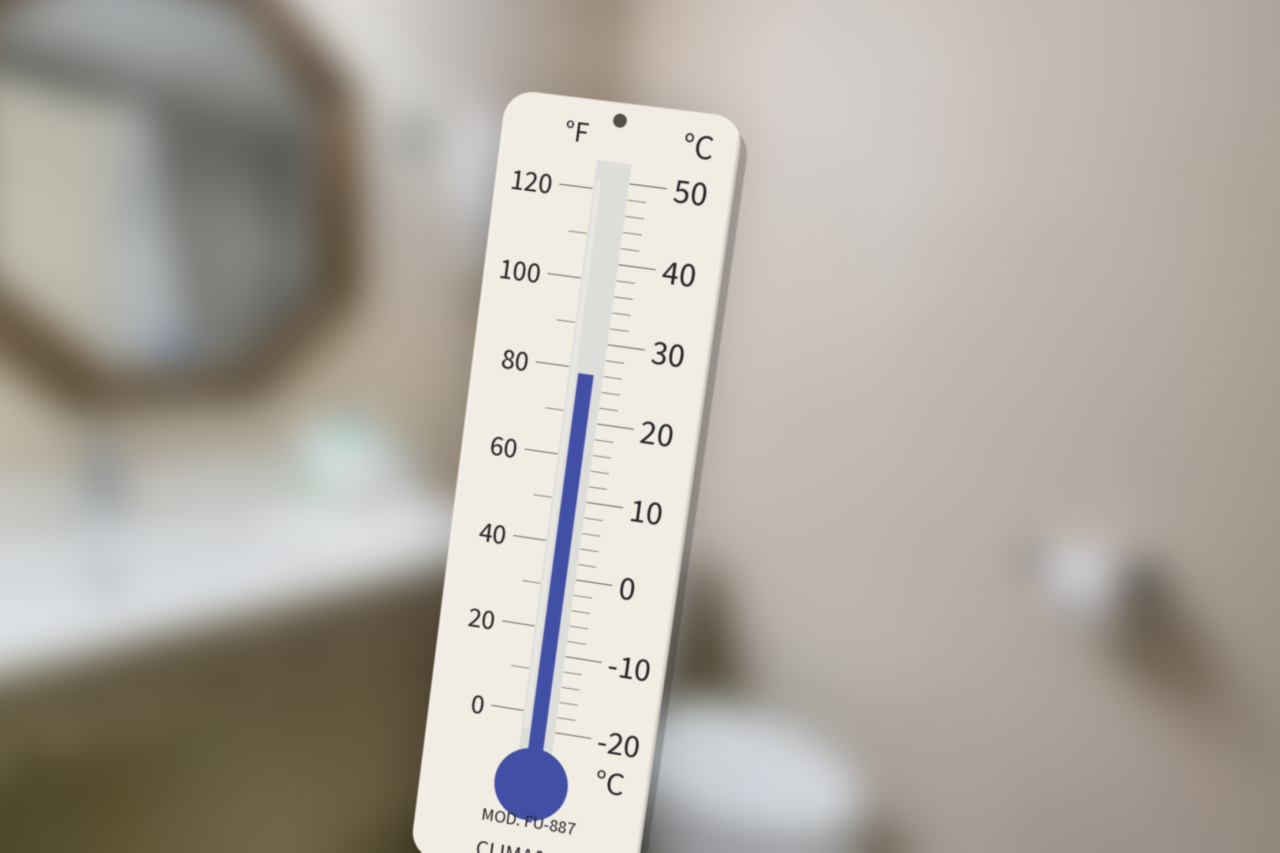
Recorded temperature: 26 °C
